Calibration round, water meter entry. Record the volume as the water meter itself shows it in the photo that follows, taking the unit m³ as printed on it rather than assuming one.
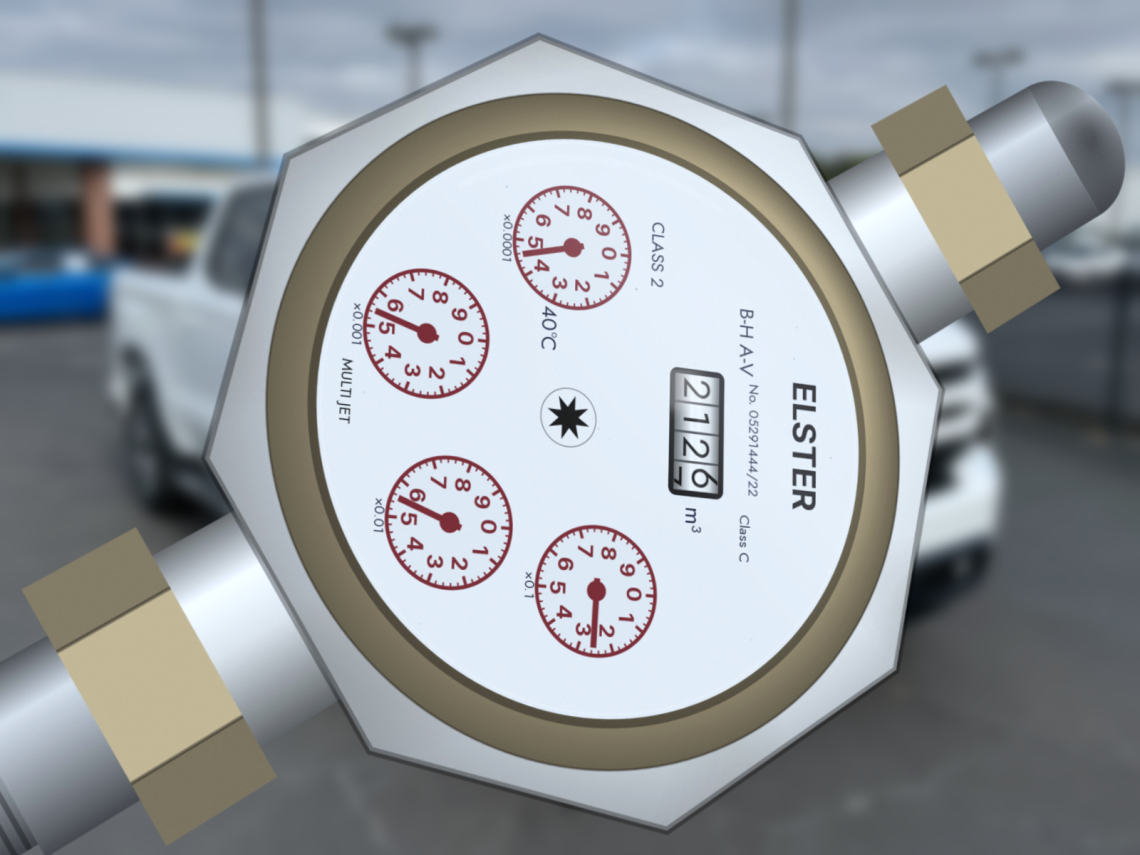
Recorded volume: 2126.2554 m³
